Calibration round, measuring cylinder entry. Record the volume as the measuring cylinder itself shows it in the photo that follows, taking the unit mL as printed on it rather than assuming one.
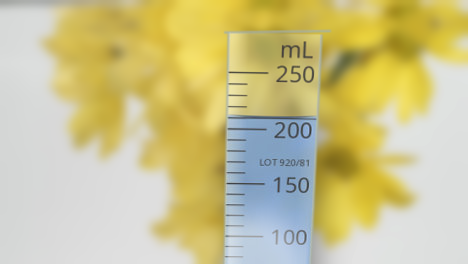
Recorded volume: 210 mL
